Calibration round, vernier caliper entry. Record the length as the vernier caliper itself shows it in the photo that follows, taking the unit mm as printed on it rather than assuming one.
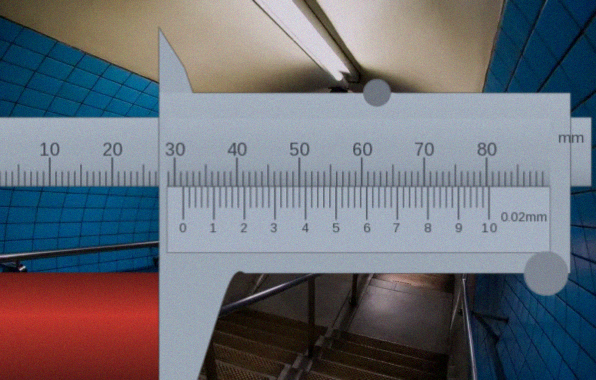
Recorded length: 31.4 mm
